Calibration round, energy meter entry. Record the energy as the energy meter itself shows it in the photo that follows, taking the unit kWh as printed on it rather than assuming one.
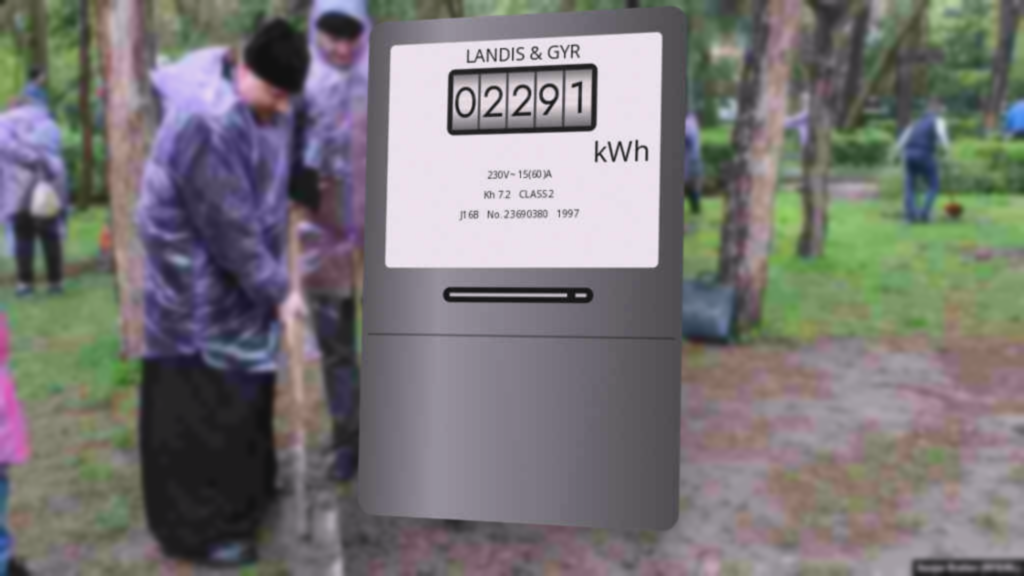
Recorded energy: 2291 kWh
